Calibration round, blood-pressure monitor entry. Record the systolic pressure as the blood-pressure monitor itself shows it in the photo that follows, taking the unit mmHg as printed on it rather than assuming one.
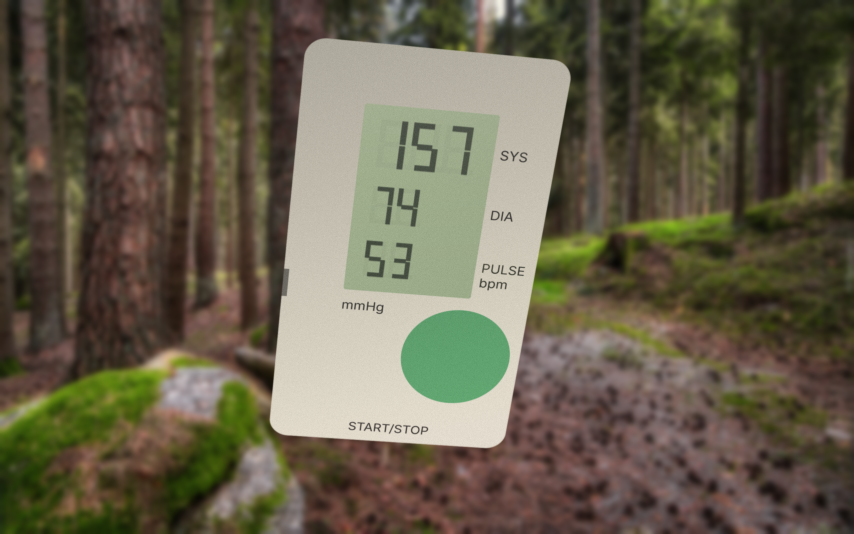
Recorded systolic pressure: 157 mmHg
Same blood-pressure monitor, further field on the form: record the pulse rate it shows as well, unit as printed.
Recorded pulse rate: 53 bpm
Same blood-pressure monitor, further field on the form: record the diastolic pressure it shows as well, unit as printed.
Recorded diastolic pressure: 74 mmHg
